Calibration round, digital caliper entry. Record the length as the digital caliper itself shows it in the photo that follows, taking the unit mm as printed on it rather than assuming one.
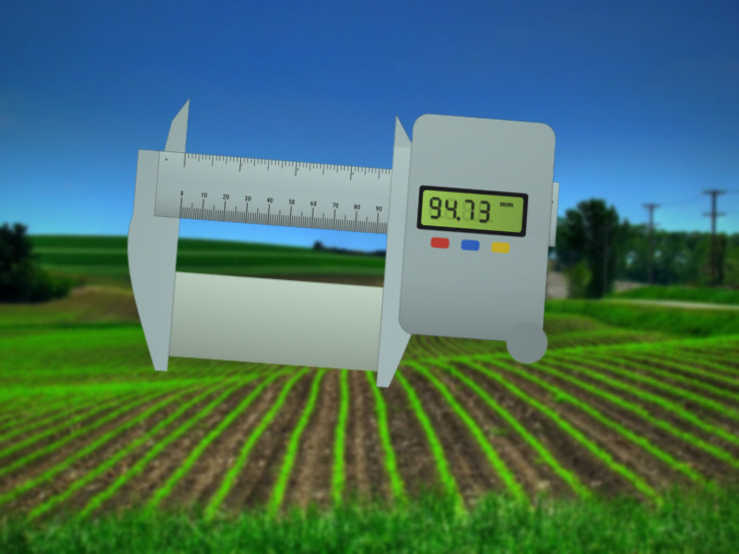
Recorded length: 94.73 mm
